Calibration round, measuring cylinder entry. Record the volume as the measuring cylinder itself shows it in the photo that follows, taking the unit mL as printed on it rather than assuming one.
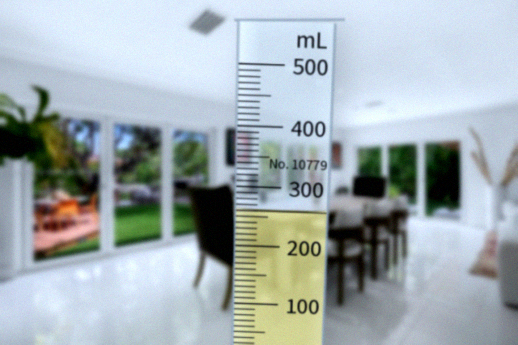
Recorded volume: 260 mL
